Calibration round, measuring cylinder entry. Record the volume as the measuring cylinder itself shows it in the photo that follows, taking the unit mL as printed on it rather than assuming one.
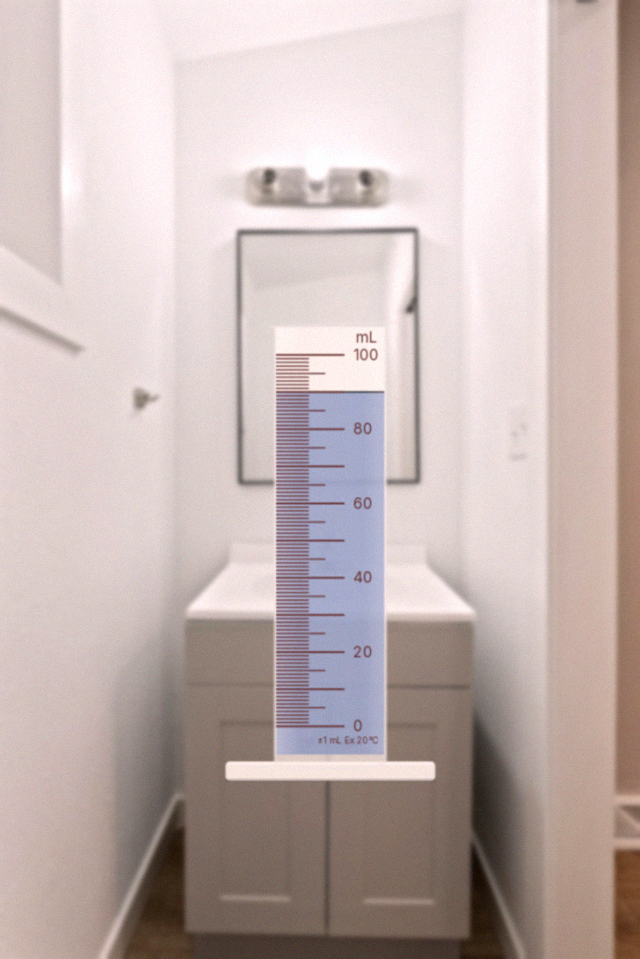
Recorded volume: 90 mL
